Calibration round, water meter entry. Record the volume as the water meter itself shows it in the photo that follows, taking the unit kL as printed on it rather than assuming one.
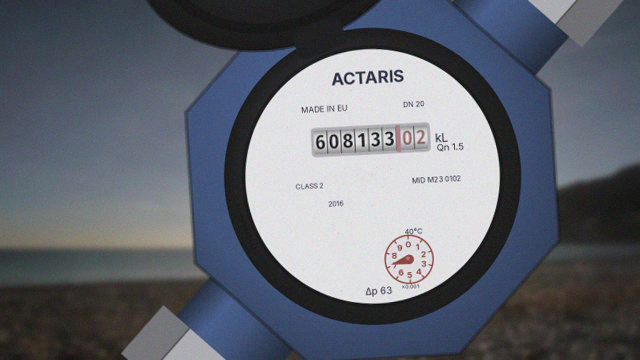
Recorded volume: 608133.027 kL
